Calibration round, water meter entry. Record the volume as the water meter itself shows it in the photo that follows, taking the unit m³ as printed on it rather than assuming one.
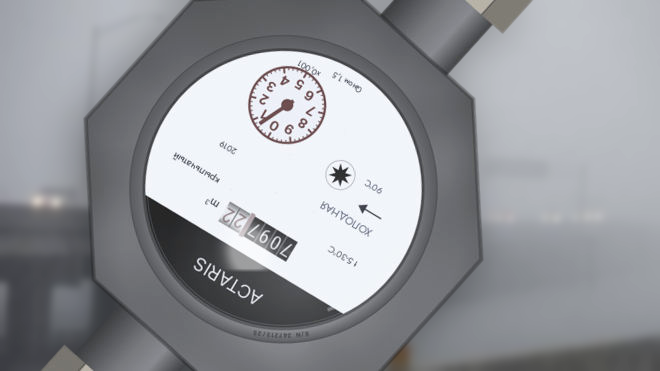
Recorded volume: 7097.220 m³
